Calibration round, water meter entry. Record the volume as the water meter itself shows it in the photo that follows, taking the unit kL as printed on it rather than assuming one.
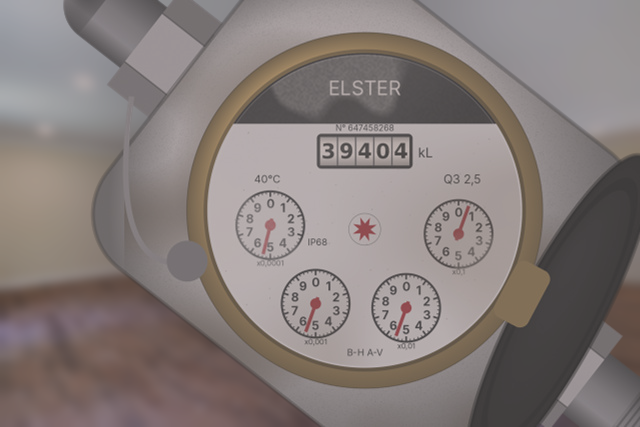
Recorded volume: 39404.0555 kL
